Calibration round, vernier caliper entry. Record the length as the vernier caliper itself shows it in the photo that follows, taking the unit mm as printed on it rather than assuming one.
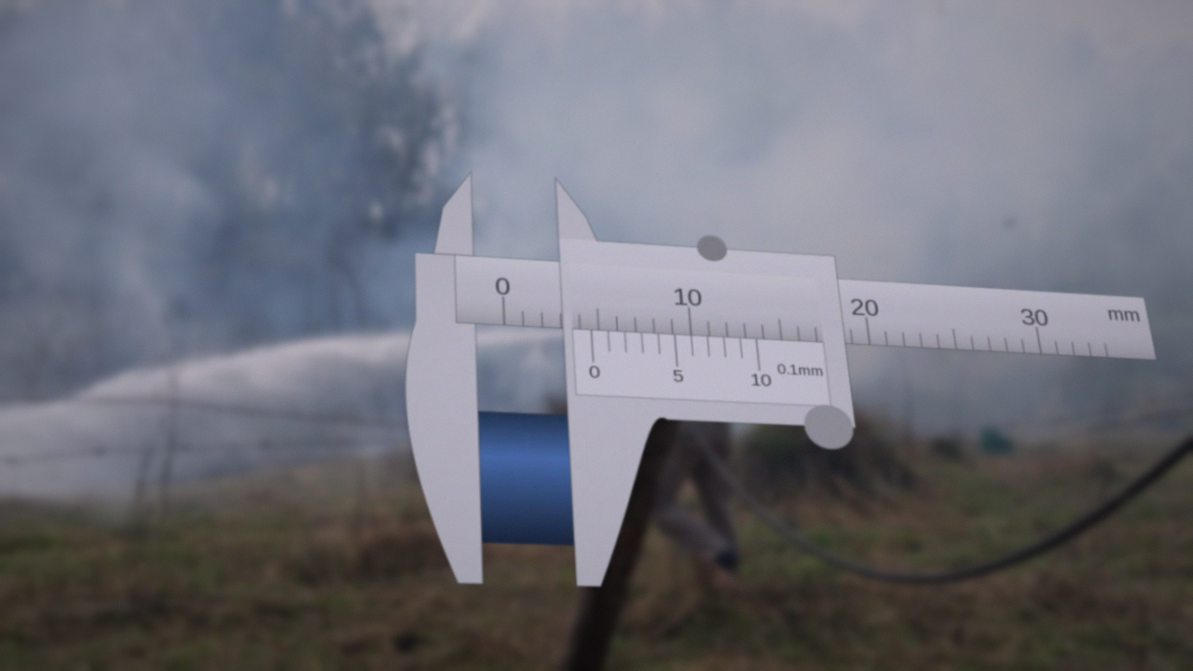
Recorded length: 4.6 mm
